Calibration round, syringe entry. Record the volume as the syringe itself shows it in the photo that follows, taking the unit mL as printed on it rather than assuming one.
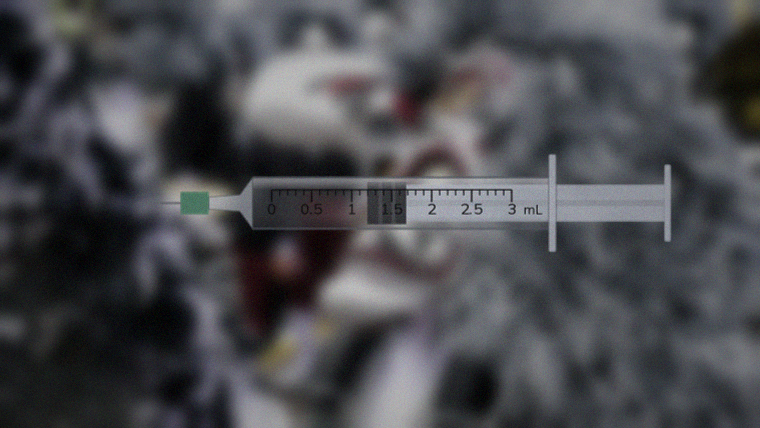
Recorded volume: 1.2 mL
